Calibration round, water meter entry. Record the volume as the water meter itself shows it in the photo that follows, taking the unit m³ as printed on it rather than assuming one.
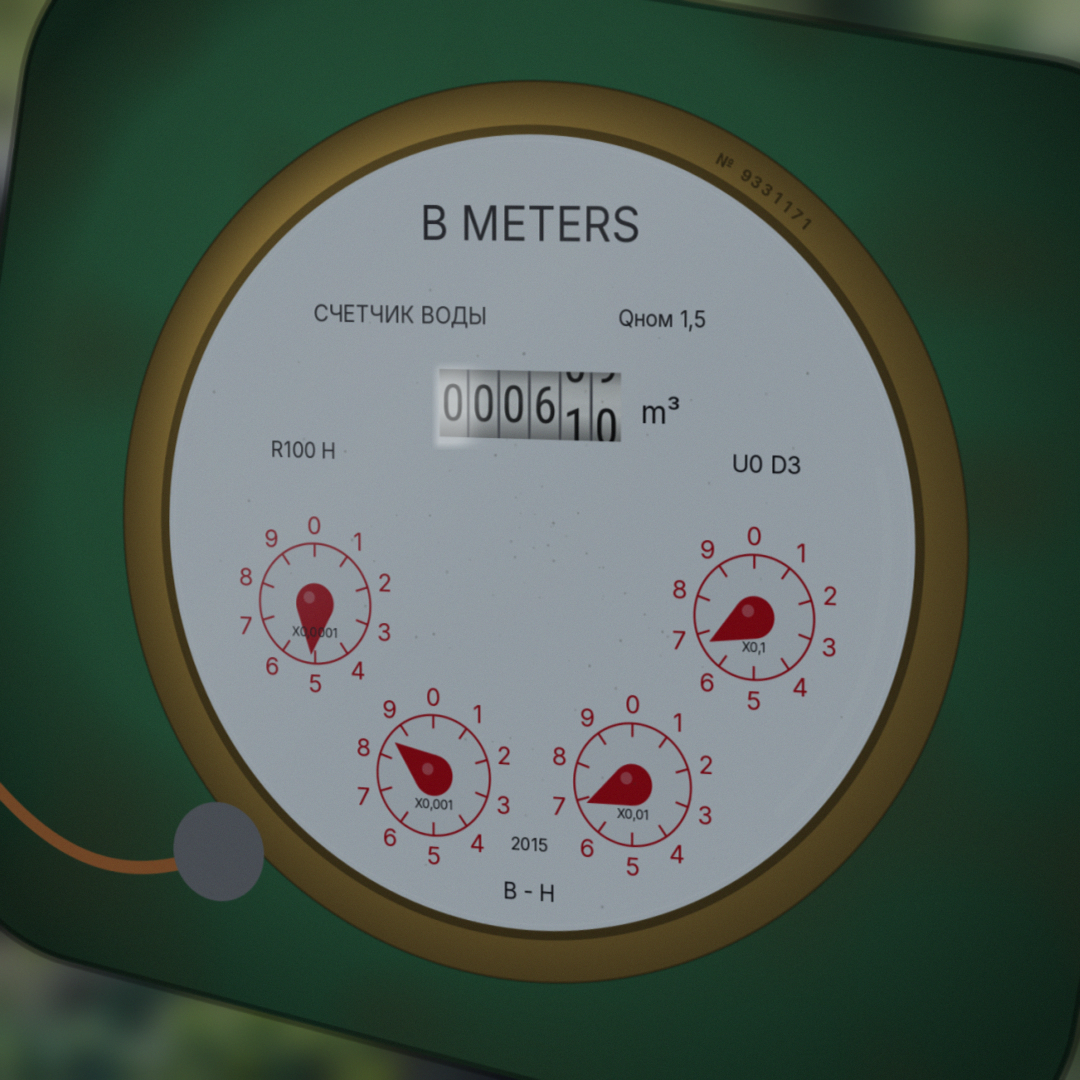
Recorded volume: 609.6685 m³
